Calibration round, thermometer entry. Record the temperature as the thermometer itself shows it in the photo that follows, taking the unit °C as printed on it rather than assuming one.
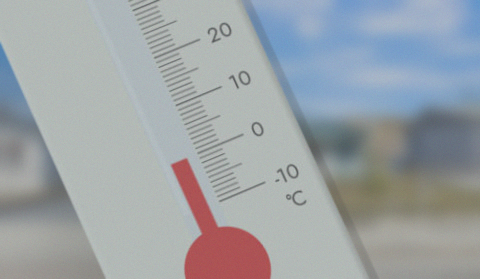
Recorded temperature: 0 °C
